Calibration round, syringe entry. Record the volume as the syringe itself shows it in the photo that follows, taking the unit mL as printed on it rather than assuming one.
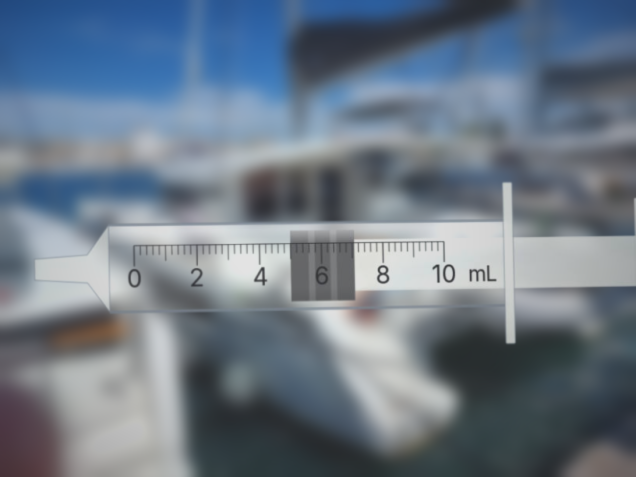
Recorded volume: 5 mL
